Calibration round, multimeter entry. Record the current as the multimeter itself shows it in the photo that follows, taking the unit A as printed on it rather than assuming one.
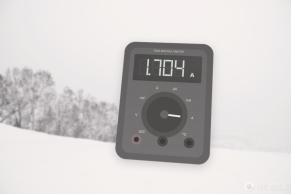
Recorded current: 1.704 A
